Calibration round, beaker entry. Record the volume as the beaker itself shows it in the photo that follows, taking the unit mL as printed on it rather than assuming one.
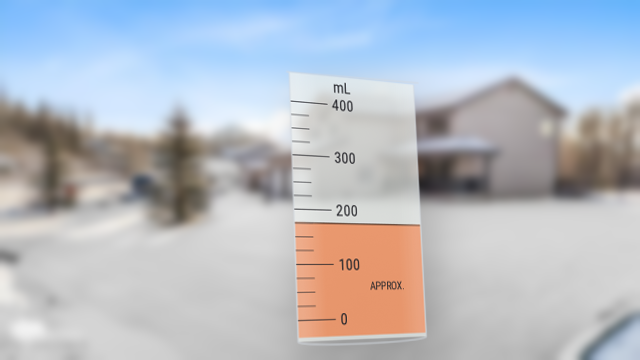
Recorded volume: 175 mL
